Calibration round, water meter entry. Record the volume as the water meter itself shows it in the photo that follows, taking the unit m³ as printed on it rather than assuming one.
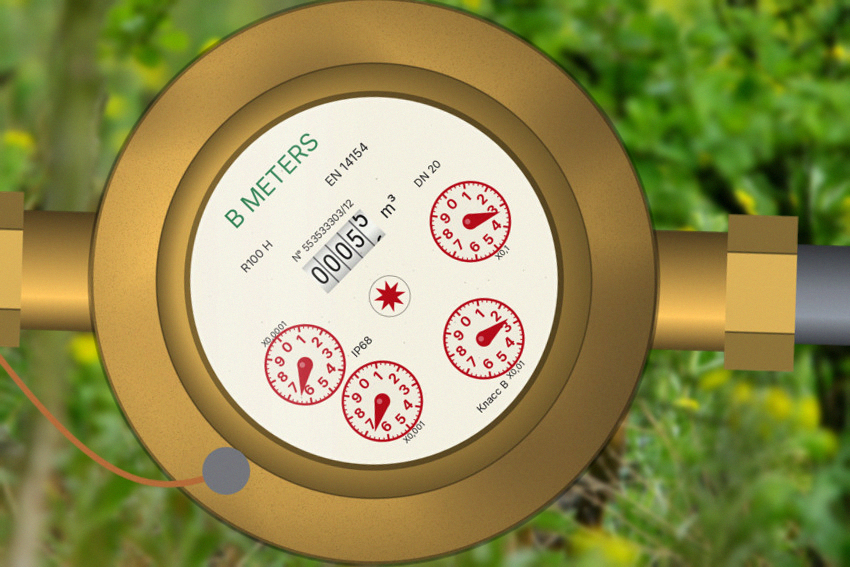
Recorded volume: 55.3266 m³
